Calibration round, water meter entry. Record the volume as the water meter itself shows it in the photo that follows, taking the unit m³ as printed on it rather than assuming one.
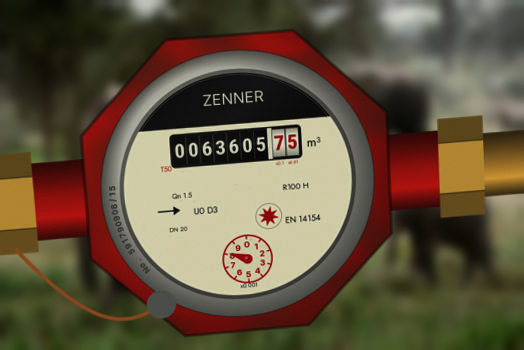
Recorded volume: 63605.758 m³
